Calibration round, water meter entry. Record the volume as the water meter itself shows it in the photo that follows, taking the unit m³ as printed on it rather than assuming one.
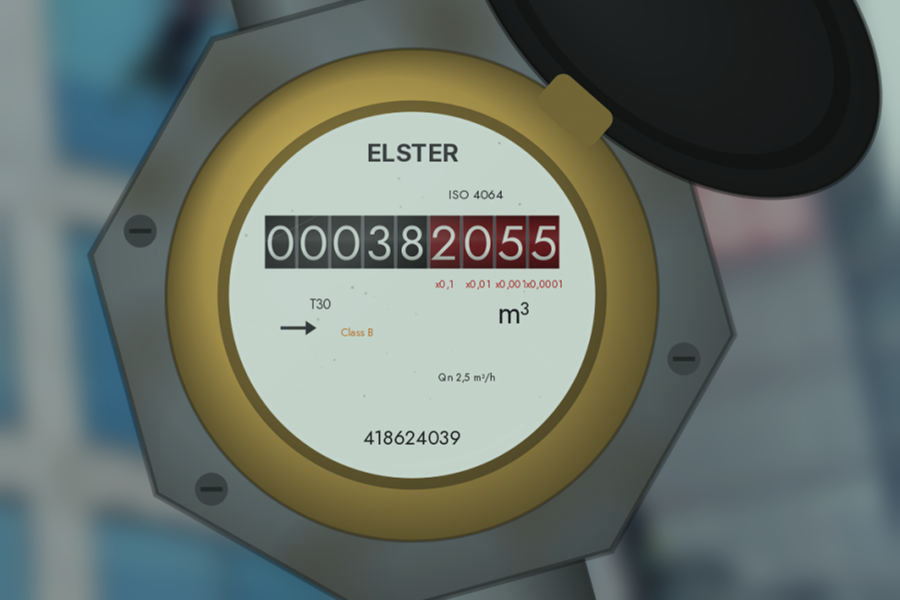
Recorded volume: 38.2055 m³
